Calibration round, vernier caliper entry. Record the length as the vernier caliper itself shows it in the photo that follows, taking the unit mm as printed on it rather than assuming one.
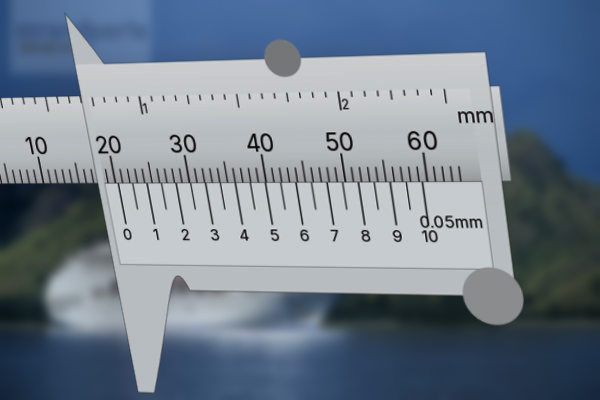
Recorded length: 20.4 mm
